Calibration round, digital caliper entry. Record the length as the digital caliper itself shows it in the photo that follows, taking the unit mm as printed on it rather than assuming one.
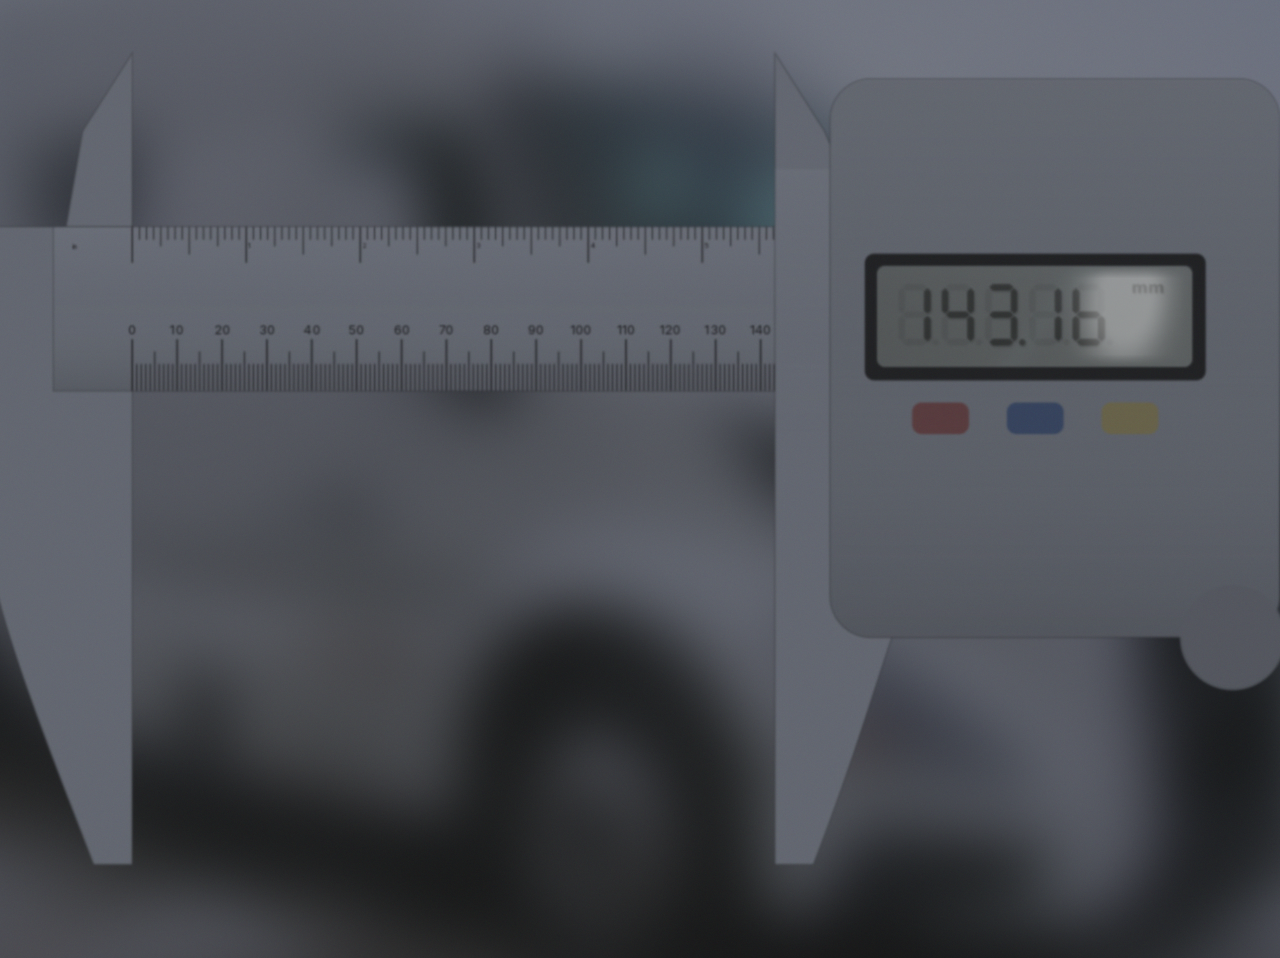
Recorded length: 143.16 mm
